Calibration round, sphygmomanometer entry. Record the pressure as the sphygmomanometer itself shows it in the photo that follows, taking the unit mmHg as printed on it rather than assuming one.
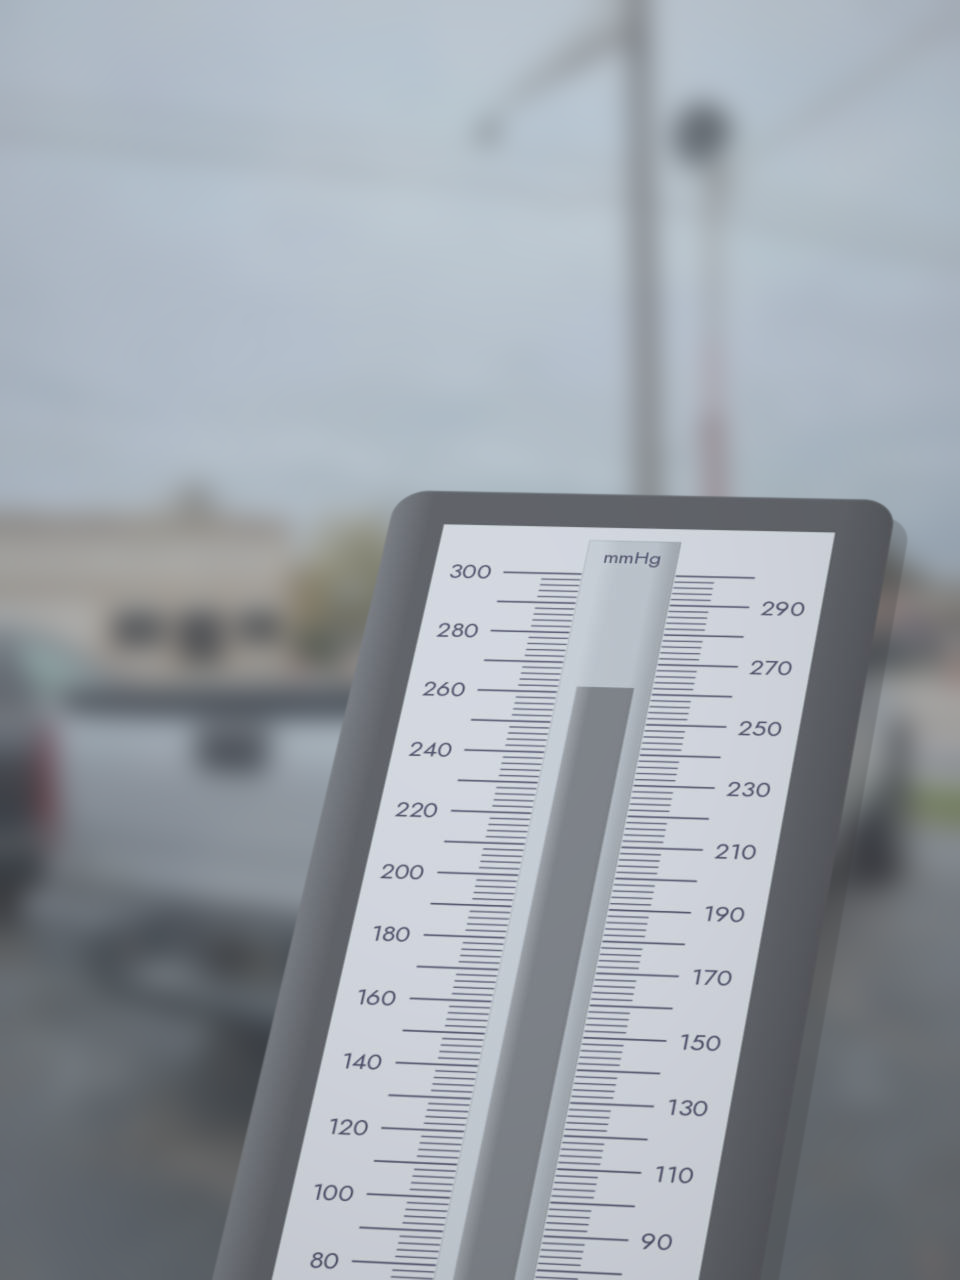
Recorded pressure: 262 mmHg
